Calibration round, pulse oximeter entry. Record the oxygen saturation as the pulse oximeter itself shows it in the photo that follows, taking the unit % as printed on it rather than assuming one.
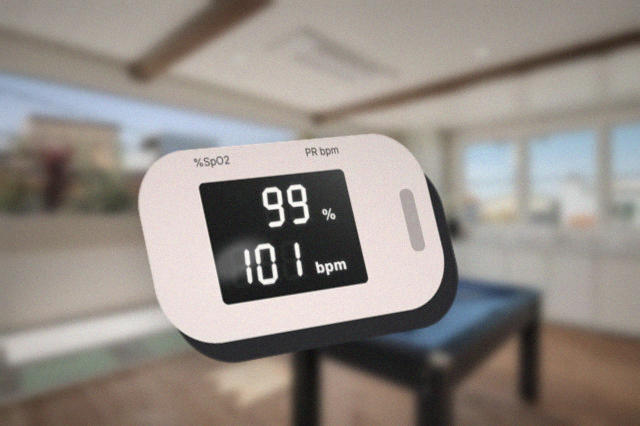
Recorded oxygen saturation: 99 %
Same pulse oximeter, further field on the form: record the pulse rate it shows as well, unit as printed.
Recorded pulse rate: 101 bpm
